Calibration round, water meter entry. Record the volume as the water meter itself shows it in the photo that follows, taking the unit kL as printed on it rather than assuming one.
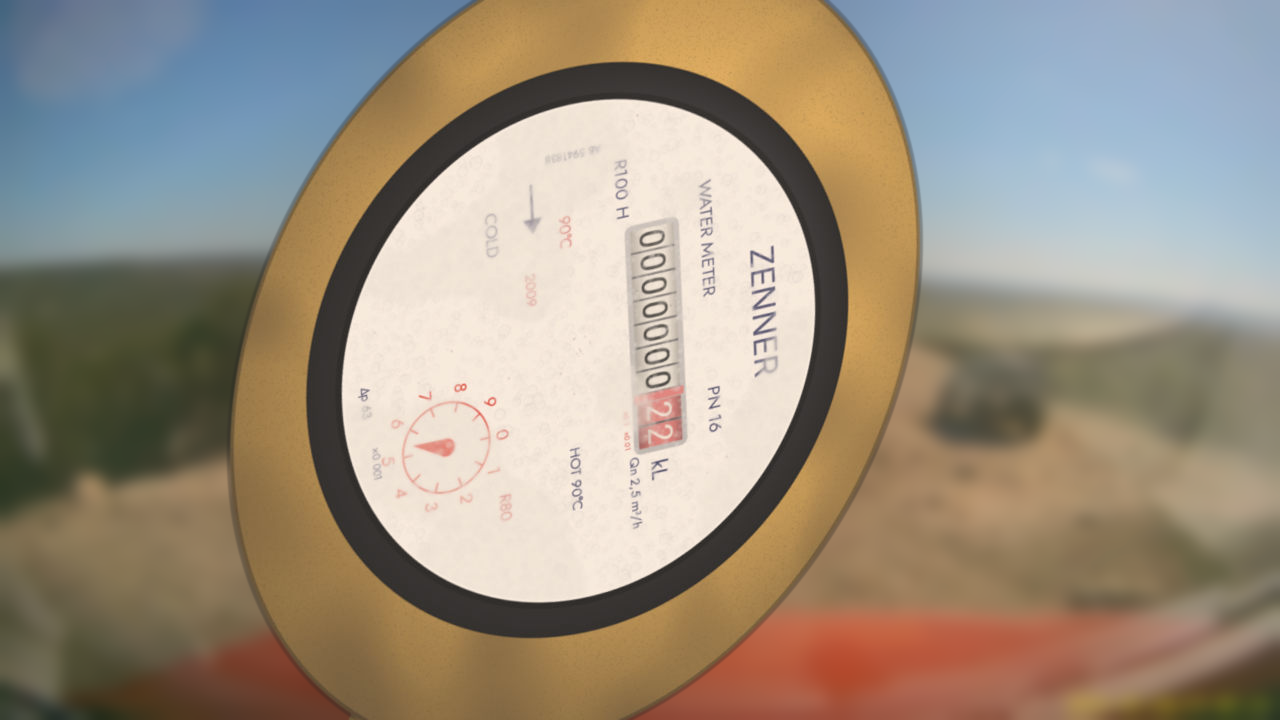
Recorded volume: 0.225 kL
